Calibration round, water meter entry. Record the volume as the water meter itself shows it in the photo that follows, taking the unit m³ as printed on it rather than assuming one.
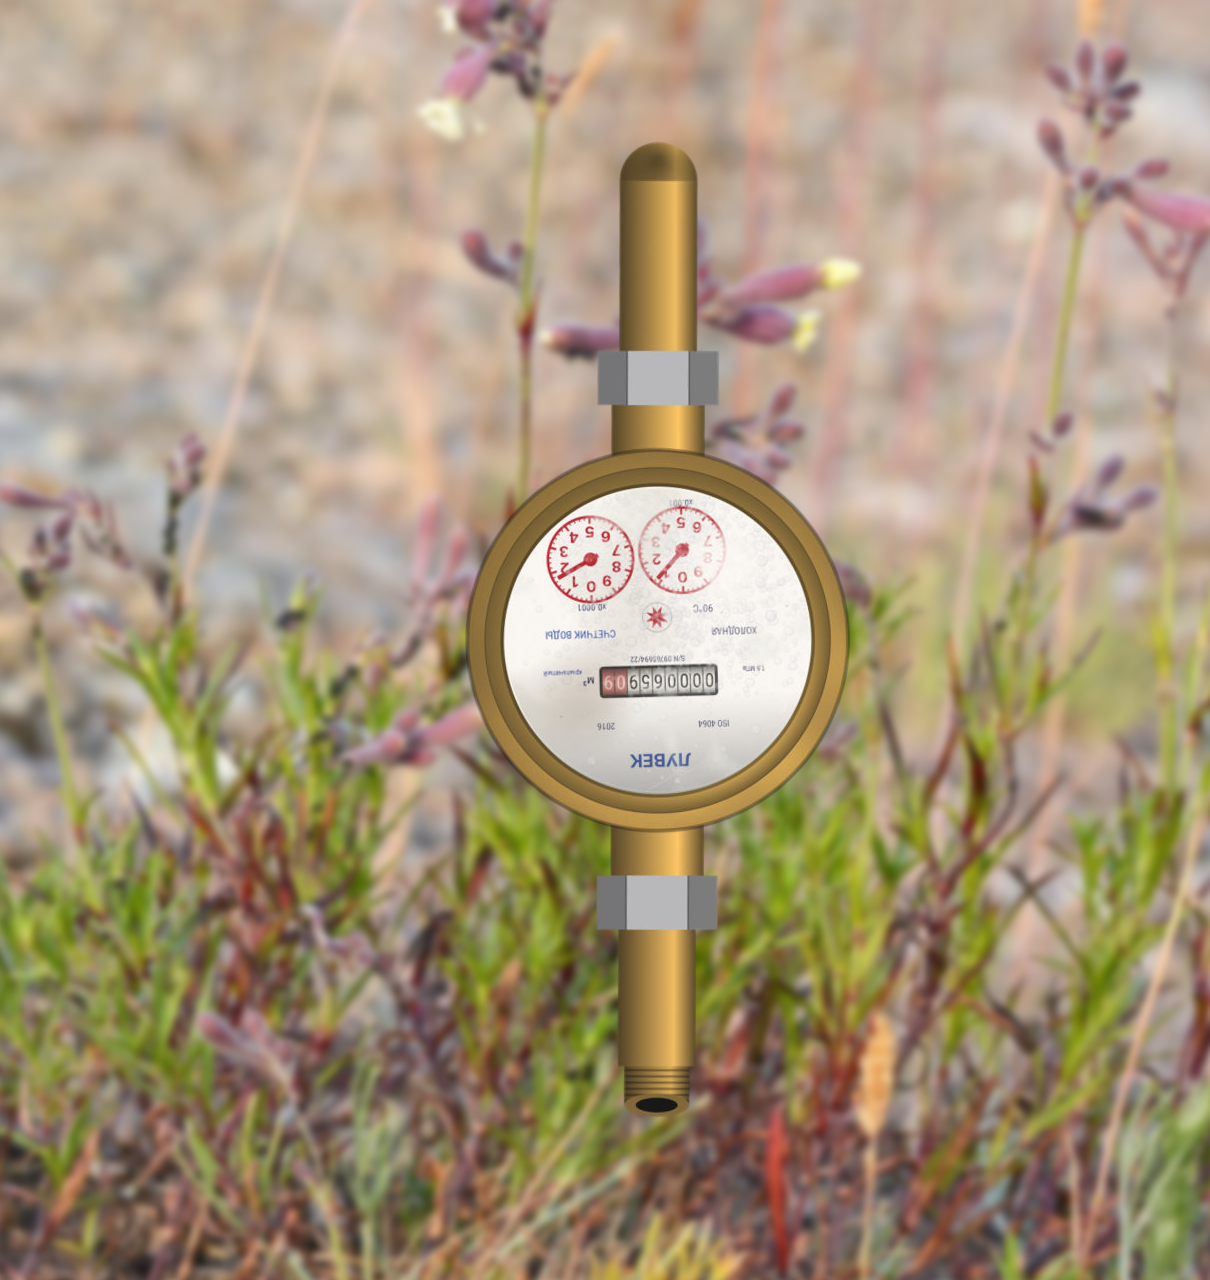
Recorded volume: 659.0911 m³
